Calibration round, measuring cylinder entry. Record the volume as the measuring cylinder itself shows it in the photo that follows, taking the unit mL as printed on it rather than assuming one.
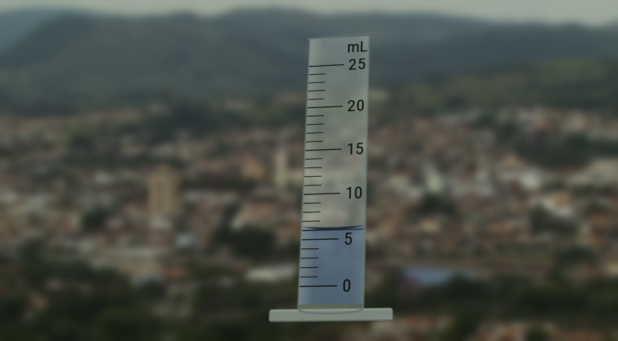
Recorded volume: 6 mL
